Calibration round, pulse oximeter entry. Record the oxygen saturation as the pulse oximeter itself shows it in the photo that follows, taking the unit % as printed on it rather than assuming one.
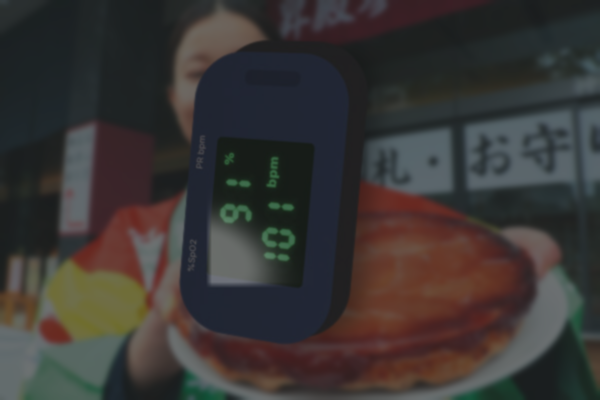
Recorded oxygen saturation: 91 %
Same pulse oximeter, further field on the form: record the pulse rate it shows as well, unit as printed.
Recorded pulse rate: 101 bpm
